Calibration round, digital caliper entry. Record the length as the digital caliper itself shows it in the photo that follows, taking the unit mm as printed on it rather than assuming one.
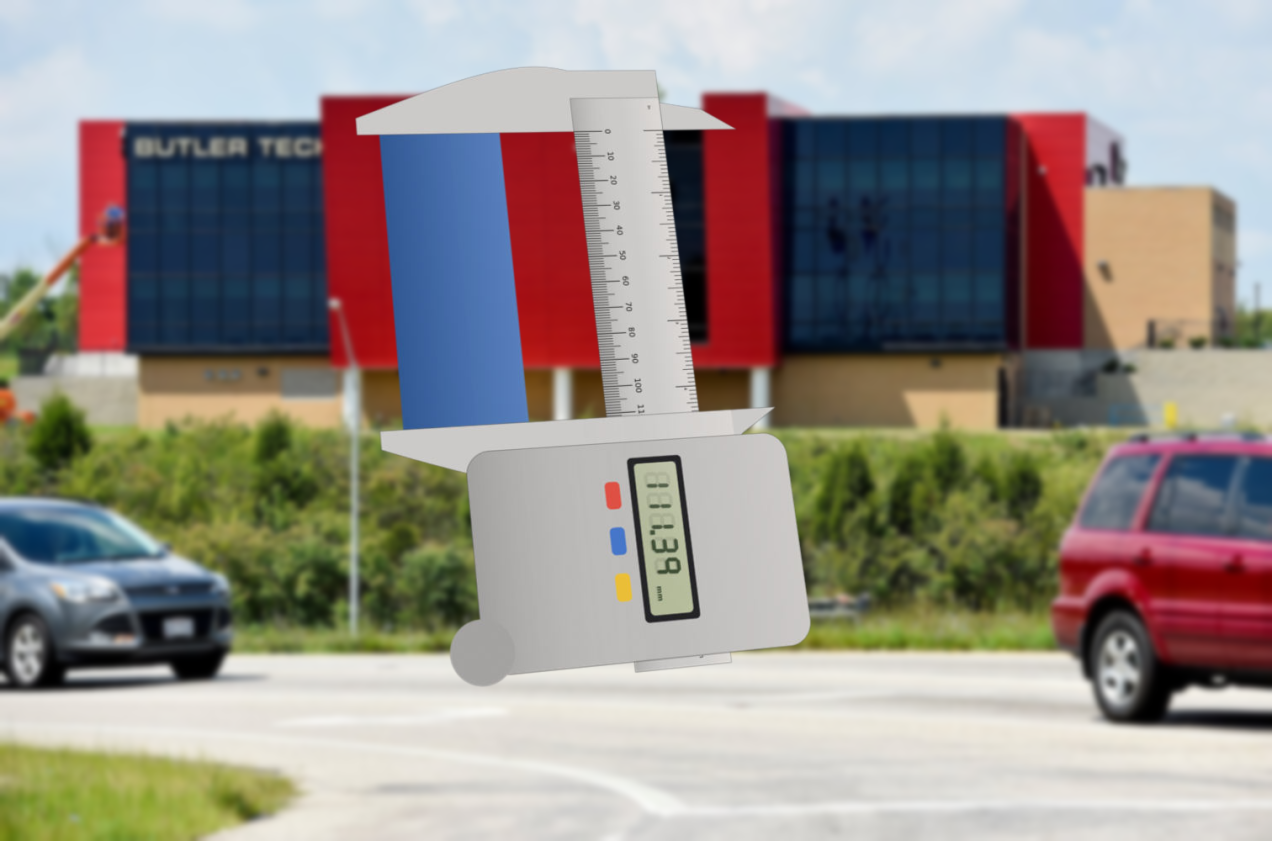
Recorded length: 111.39 mm
